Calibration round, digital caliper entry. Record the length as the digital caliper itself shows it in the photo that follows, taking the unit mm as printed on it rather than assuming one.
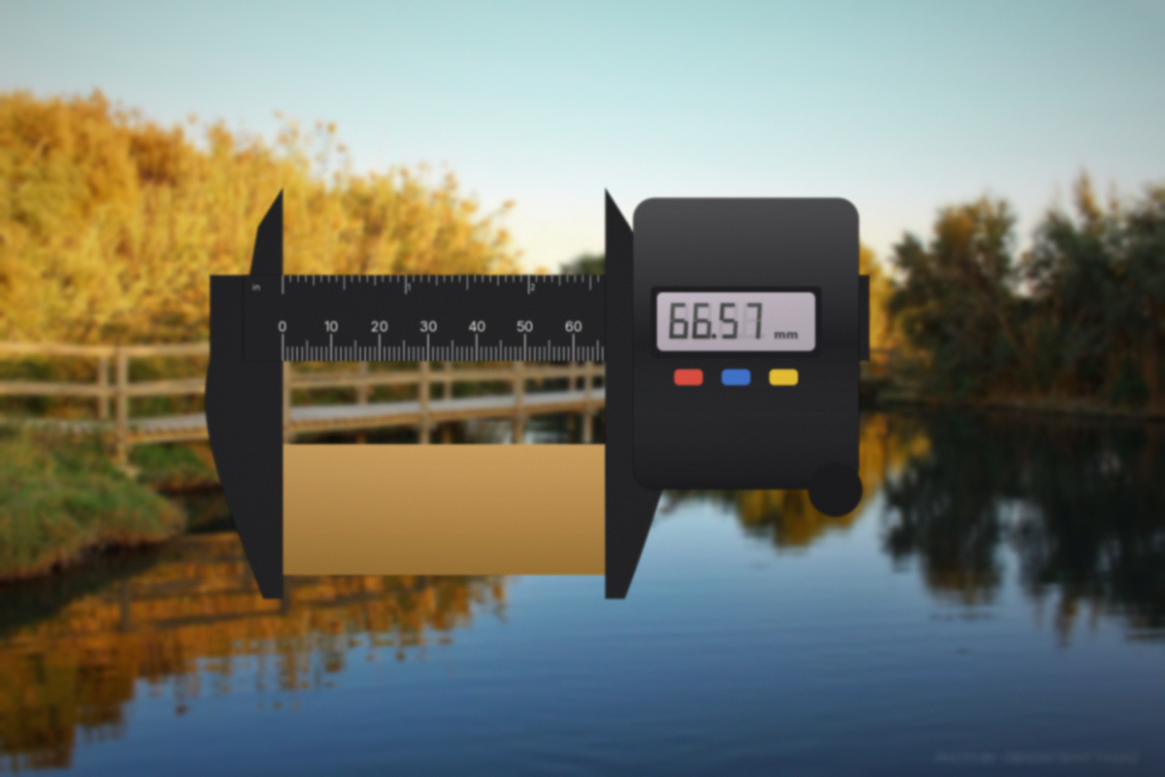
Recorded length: 66.57 mm
